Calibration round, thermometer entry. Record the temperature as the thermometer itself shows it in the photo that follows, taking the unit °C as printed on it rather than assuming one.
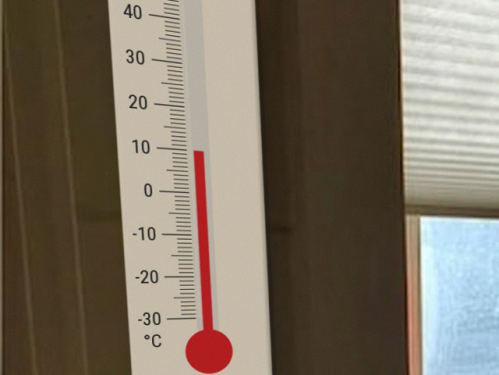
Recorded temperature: 10 °C
